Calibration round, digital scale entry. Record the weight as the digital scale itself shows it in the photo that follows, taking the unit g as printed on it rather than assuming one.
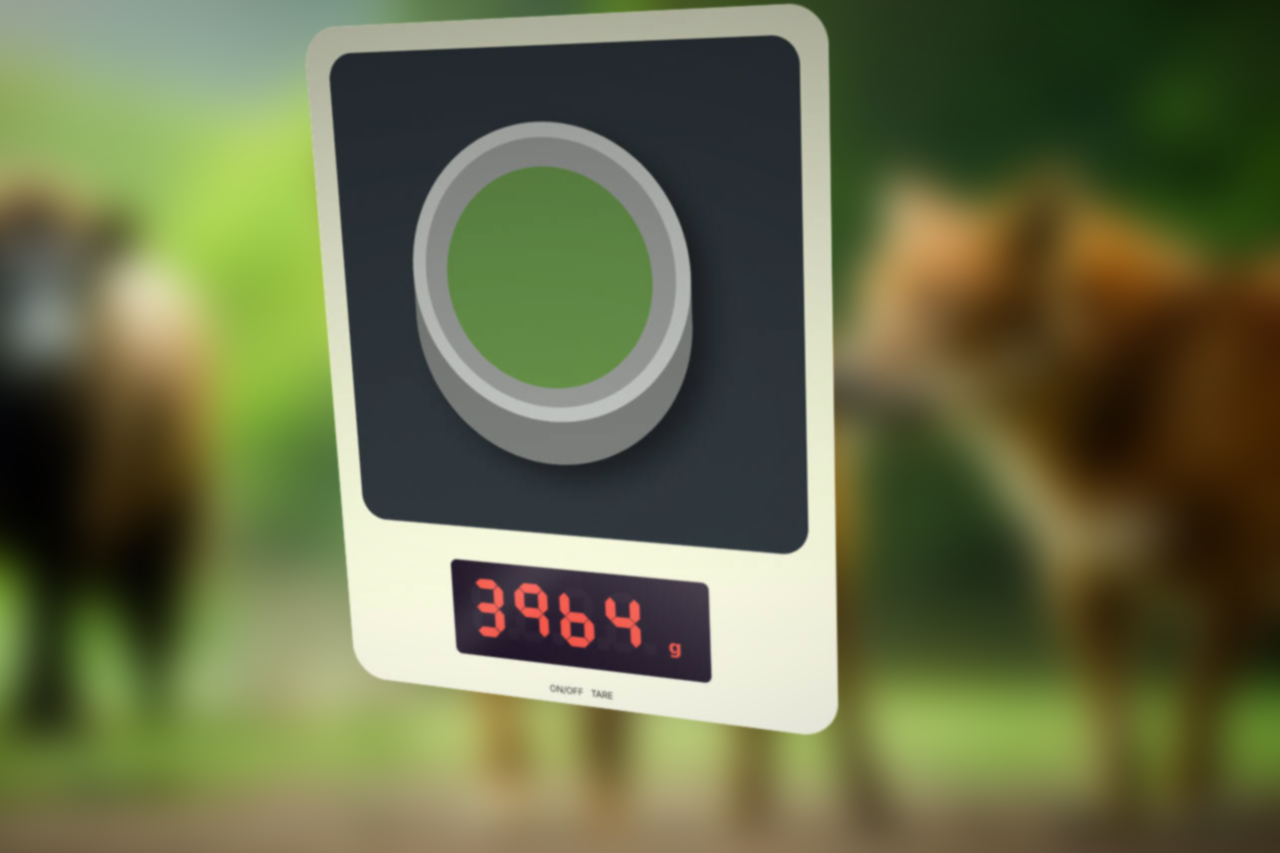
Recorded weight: 3964 g
